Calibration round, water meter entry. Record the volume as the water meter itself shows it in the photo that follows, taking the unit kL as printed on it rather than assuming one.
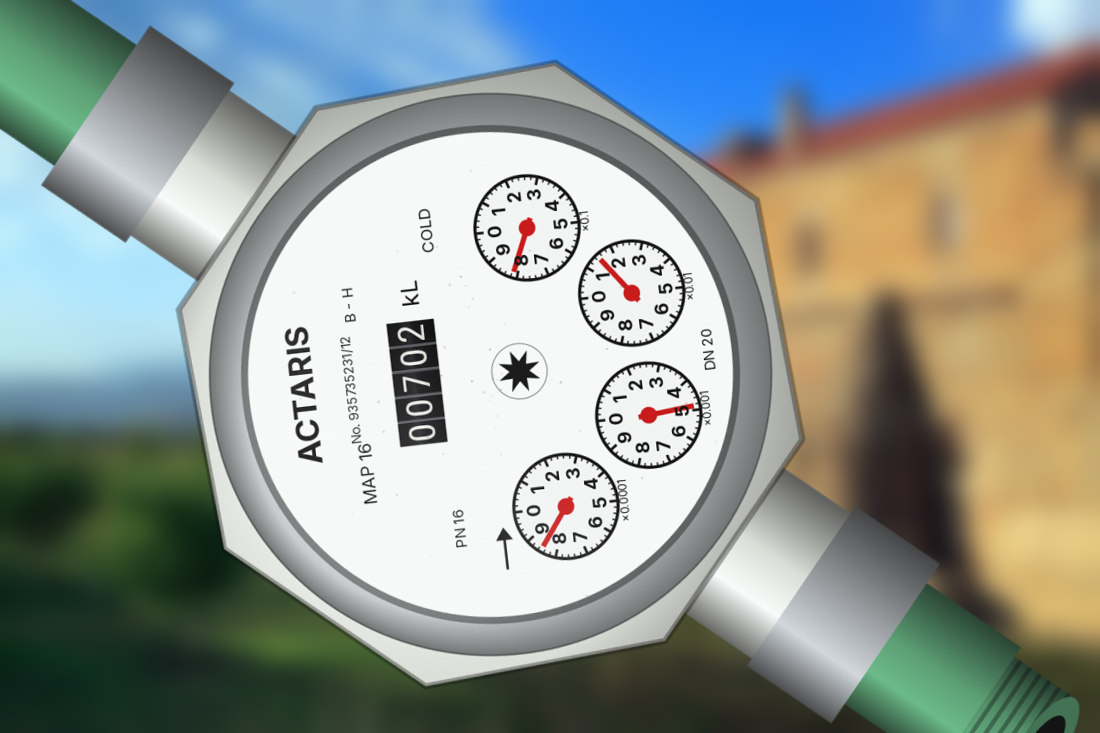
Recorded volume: 702.8148 kL
